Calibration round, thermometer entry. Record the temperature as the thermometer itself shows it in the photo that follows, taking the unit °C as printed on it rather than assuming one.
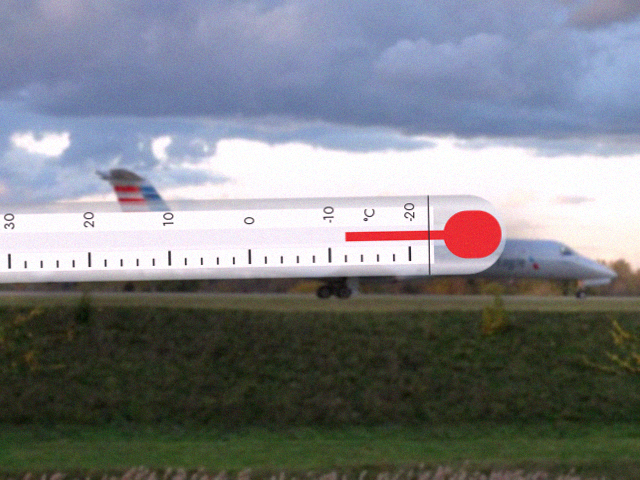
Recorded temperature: -12 °C
